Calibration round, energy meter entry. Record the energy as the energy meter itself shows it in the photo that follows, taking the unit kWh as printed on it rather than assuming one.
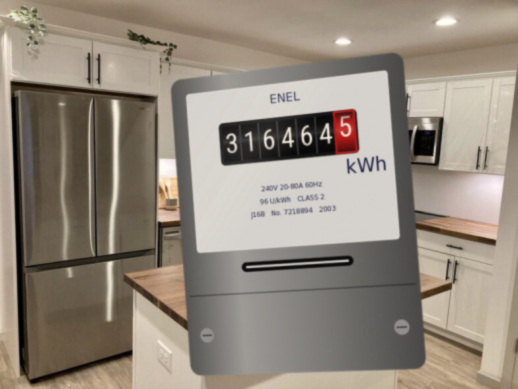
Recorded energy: 316464.5 kWh
